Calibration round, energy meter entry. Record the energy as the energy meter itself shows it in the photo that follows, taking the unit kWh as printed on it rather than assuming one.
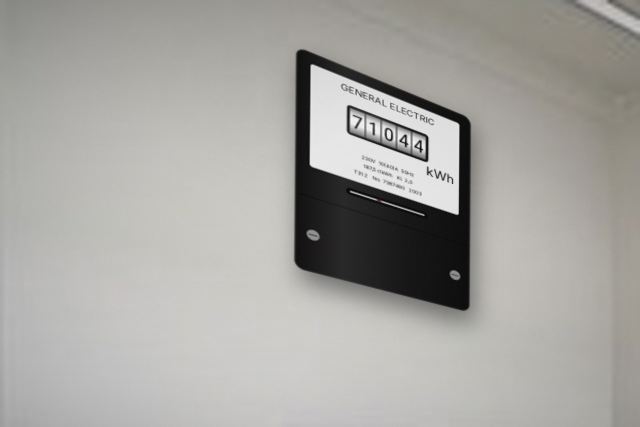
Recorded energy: 71044 kWh
